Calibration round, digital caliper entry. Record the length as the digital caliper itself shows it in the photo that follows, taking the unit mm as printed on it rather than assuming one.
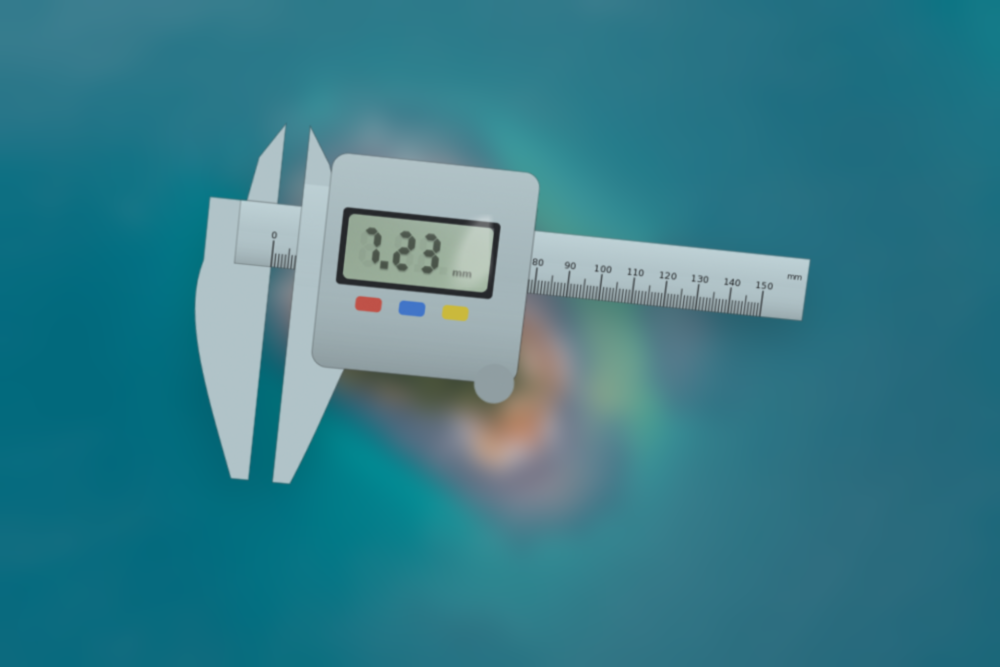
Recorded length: 7.23 mm
